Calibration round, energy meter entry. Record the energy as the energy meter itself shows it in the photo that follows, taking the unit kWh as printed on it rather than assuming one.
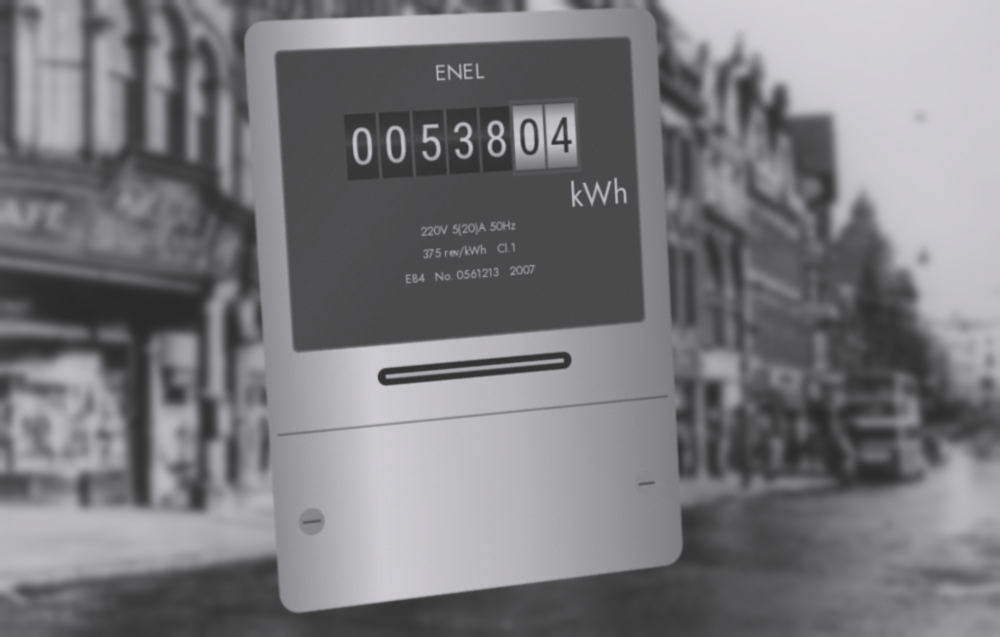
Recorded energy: 538.04 kWh
